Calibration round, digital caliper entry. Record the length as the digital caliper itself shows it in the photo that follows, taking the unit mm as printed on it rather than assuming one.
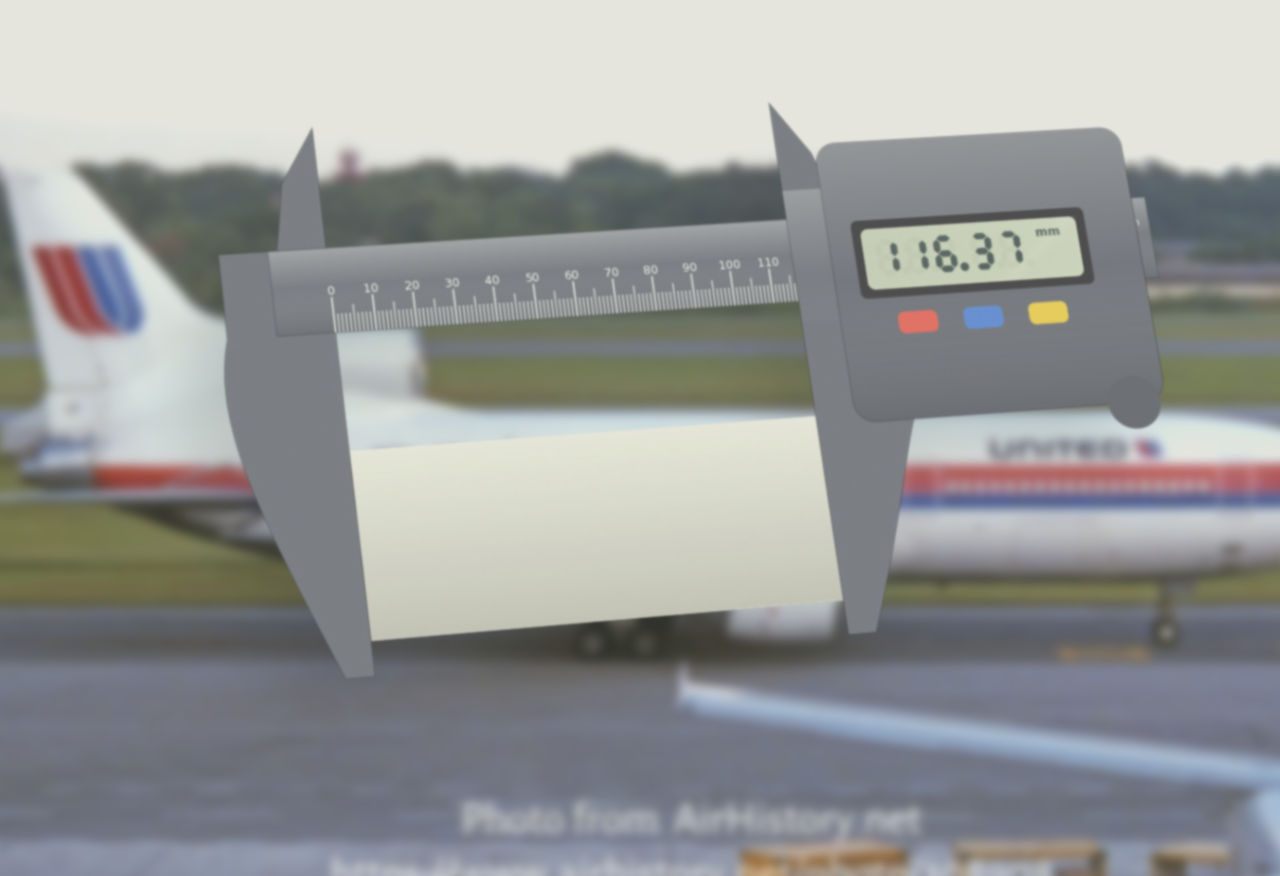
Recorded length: 116.37 mm
